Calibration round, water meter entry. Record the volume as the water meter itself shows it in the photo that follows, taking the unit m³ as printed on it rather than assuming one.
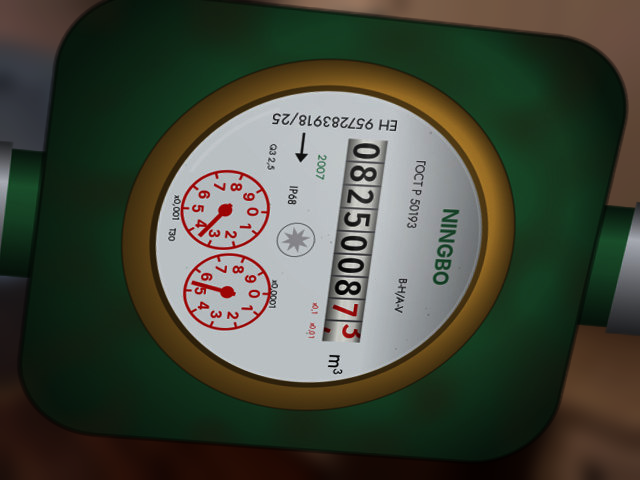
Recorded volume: 825008.7335 m³
